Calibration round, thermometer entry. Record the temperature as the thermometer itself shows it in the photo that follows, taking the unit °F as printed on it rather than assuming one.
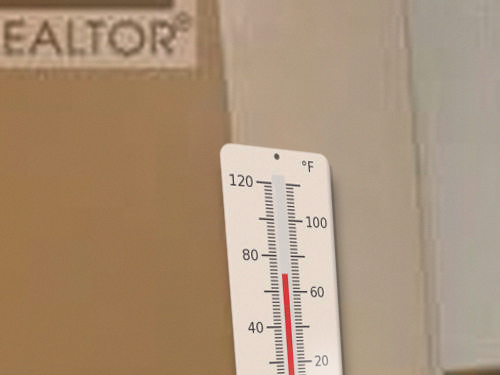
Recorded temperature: 70 °F
